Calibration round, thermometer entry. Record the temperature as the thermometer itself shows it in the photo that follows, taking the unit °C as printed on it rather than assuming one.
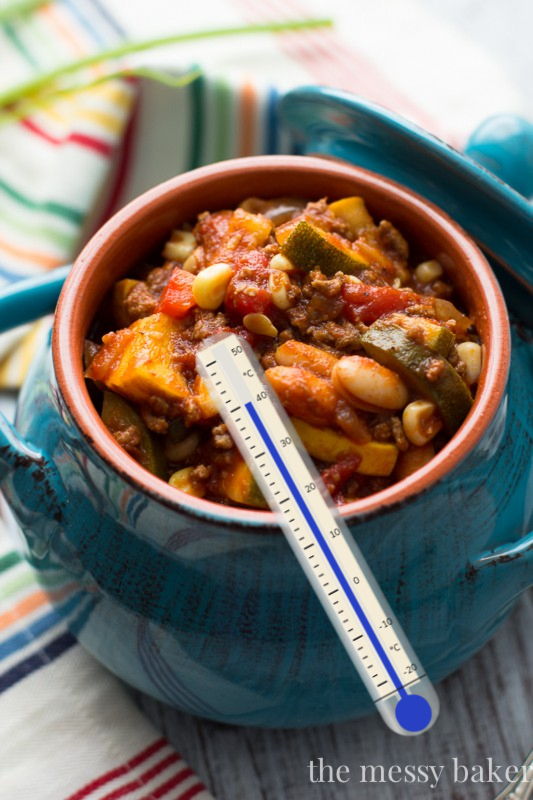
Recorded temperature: 40 °C
